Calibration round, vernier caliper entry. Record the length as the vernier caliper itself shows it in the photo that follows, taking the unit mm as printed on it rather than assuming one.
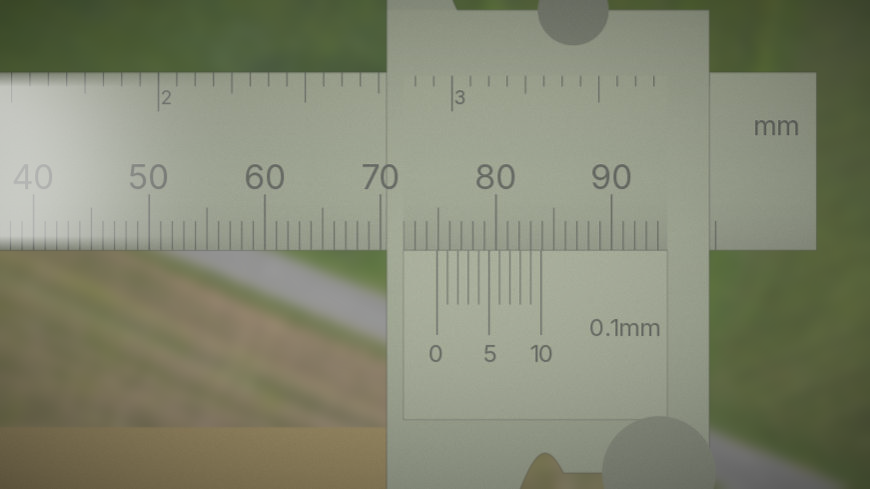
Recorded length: 74.9 mm
